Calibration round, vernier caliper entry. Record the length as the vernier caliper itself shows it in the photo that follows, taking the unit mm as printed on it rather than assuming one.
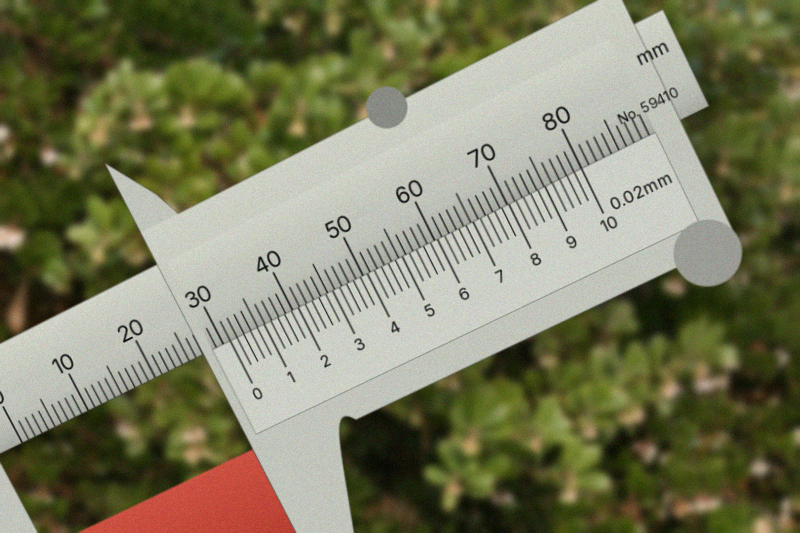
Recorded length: 31.0 mm
